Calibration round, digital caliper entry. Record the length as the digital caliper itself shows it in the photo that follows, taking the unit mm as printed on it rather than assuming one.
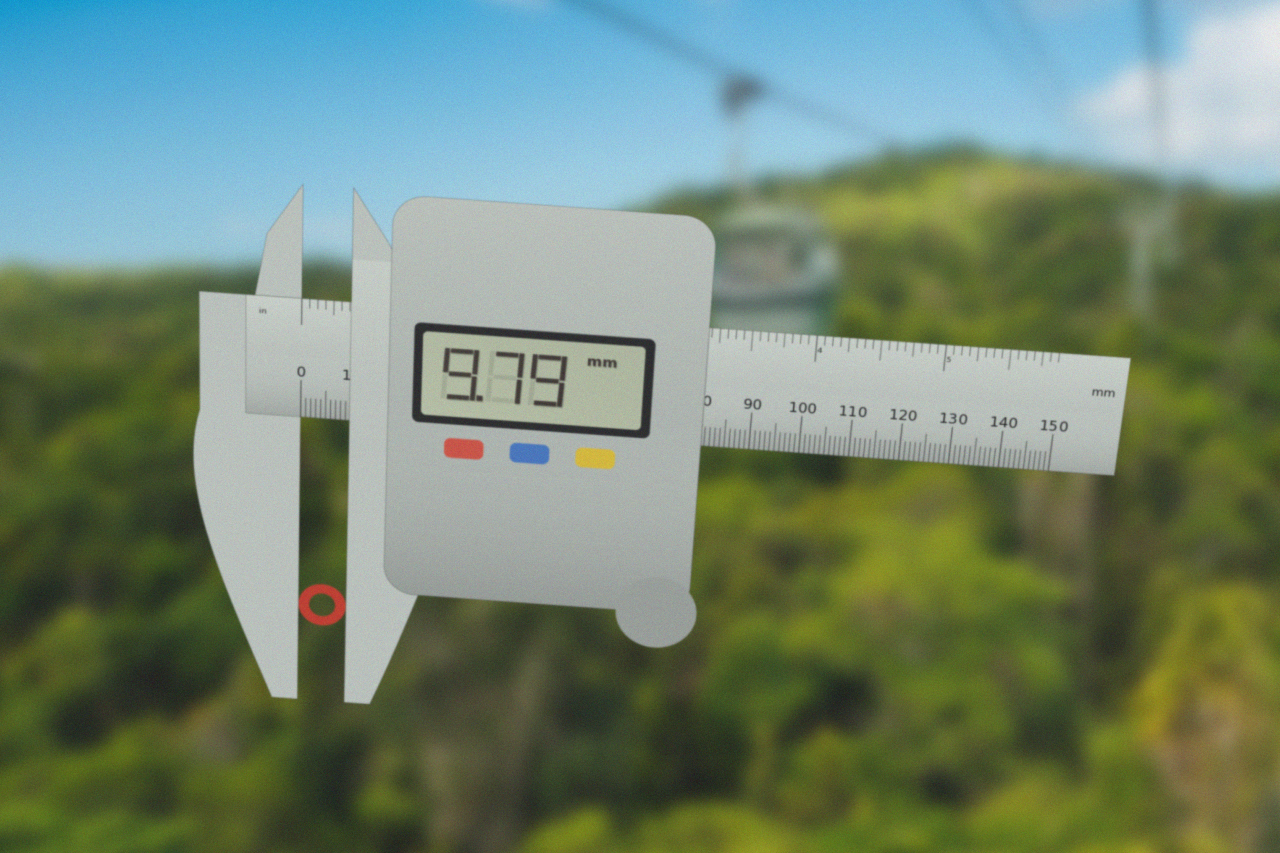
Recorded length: 9.79 mm
